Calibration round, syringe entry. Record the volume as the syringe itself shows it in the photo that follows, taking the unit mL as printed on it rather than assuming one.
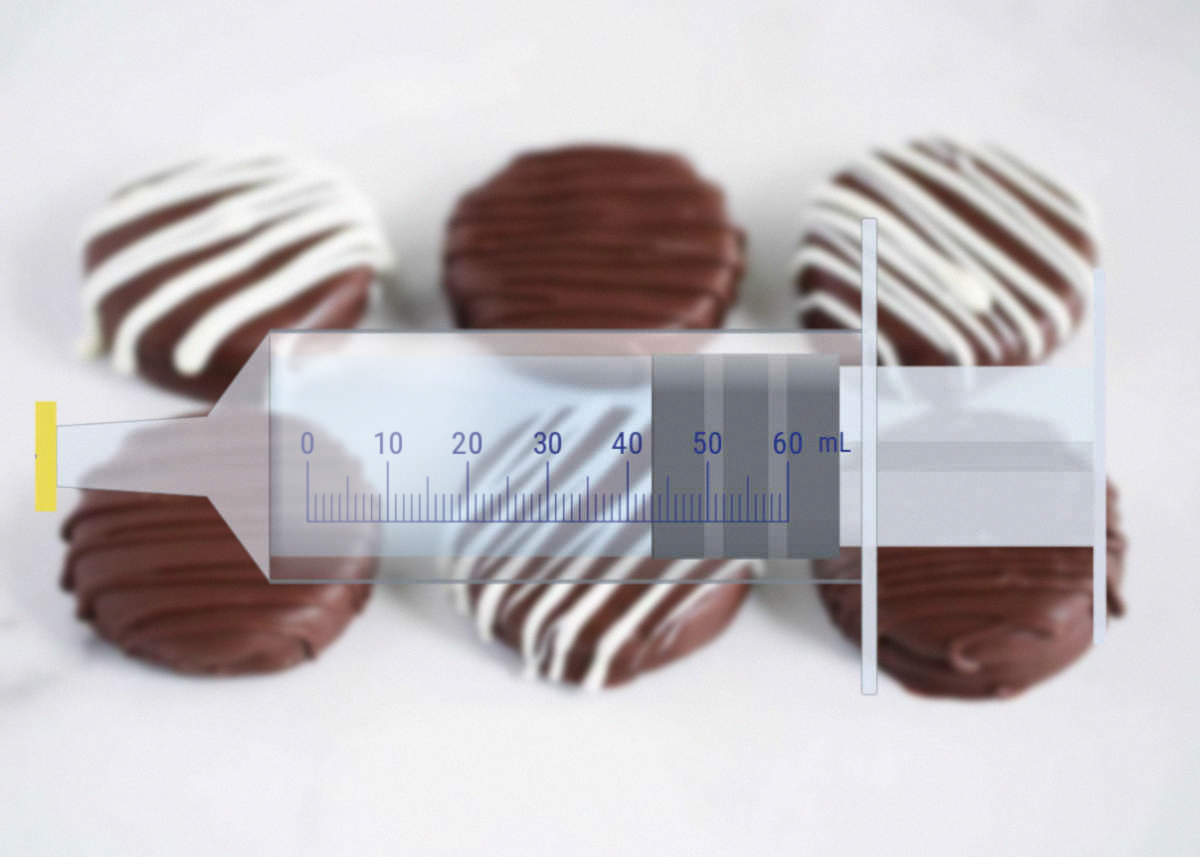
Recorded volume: 43 mL
